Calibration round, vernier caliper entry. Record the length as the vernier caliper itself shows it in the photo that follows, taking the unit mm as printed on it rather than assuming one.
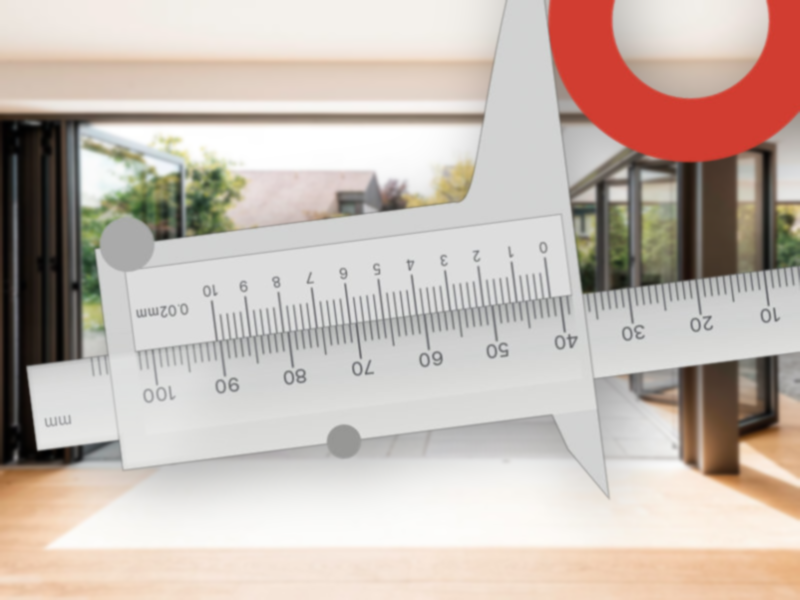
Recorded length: 41.5 mm
